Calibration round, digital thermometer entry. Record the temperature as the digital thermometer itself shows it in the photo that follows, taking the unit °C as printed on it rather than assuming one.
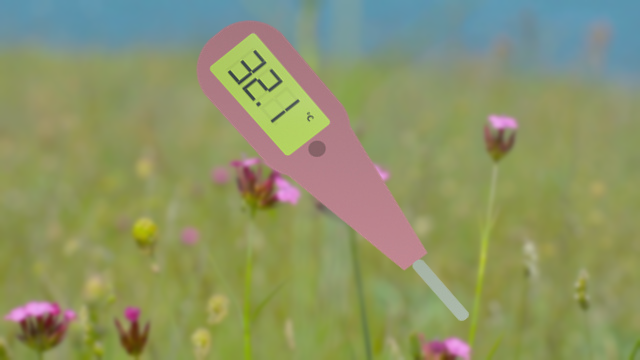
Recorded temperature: 32.1 °C
